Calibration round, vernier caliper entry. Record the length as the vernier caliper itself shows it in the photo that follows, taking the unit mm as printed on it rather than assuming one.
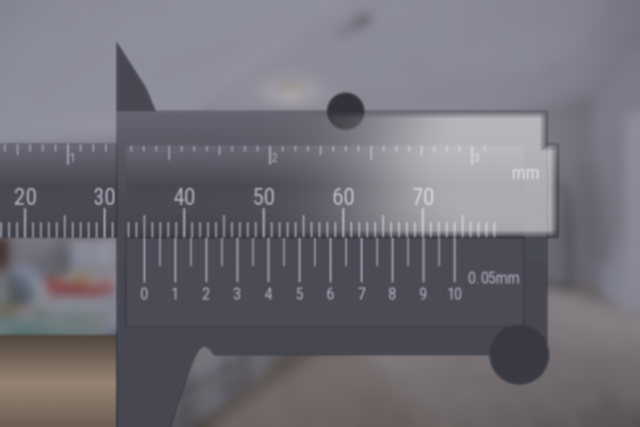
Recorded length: 35.0 mm
